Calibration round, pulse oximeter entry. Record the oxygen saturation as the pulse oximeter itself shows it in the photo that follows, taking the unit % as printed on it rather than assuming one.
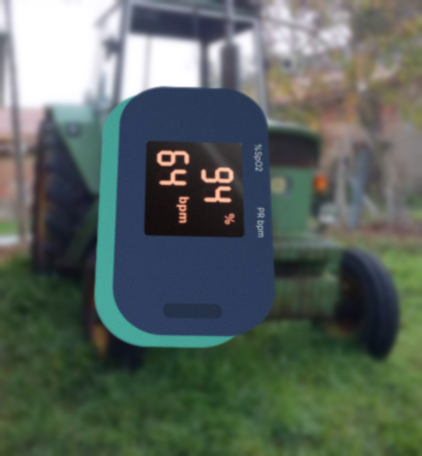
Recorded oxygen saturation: 94 %
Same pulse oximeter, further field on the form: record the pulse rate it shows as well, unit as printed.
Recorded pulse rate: 64 bpm
